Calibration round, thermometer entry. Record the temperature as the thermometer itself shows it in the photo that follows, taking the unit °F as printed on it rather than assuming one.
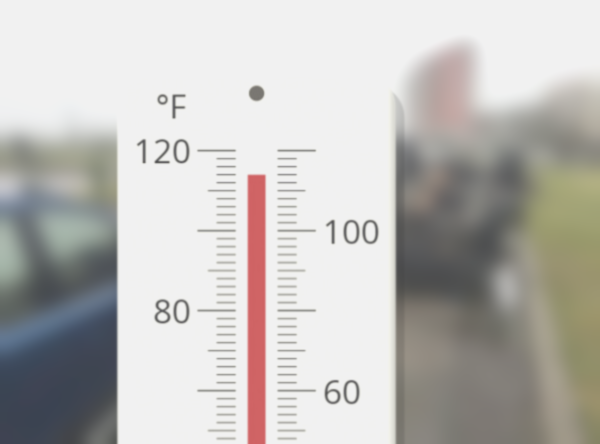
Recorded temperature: 114 °F
